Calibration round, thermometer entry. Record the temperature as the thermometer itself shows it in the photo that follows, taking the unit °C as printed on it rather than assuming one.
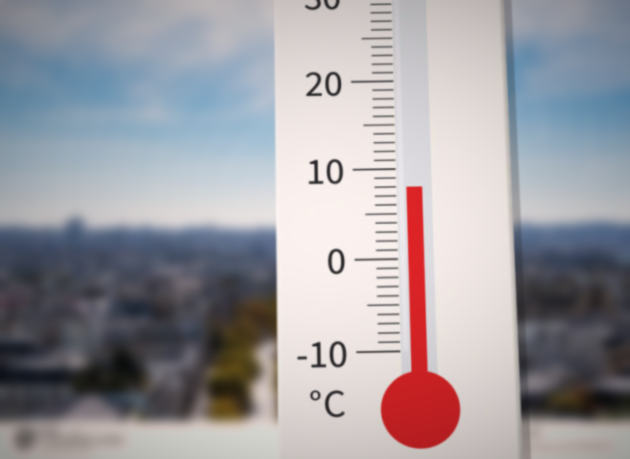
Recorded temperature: 8 °C
